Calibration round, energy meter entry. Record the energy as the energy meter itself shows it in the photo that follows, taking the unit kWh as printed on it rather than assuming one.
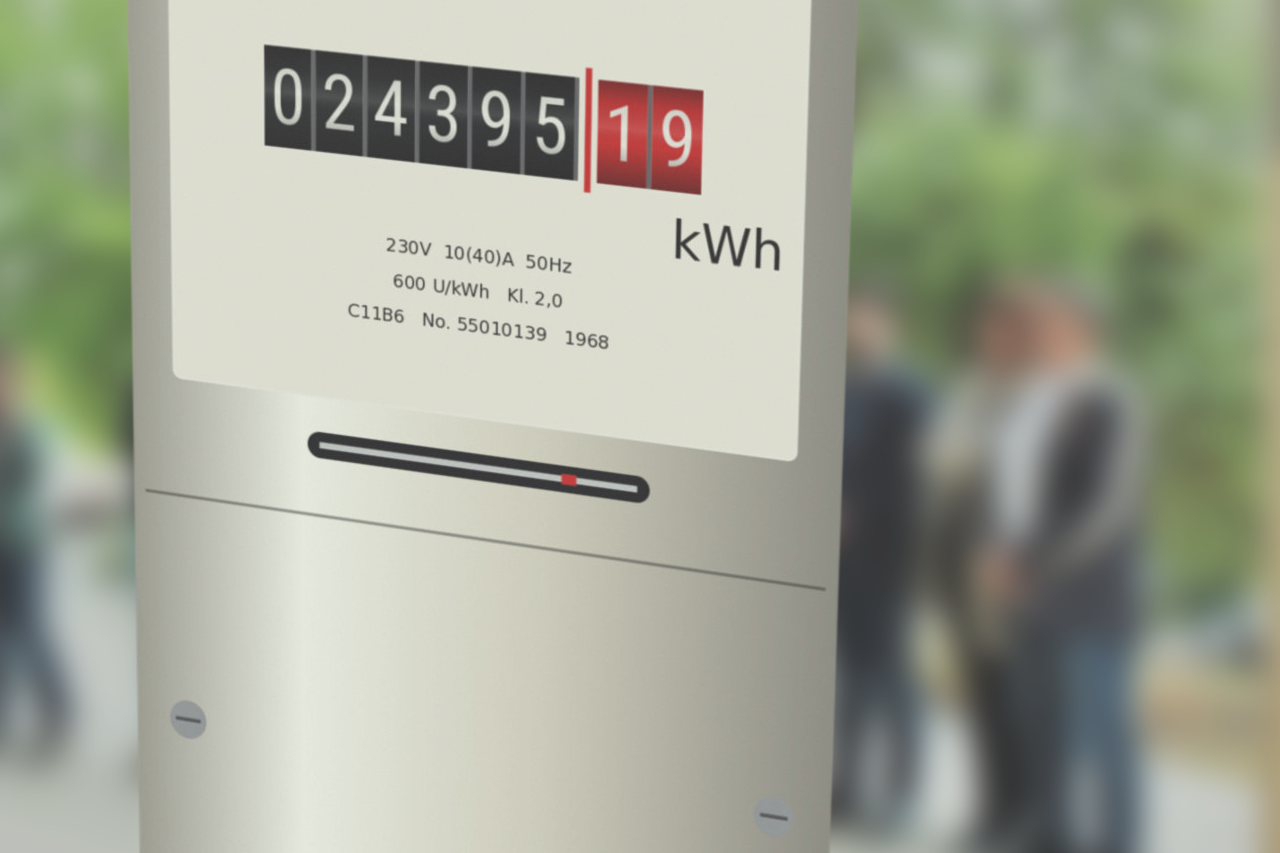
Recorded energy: 24395.19 kWh
